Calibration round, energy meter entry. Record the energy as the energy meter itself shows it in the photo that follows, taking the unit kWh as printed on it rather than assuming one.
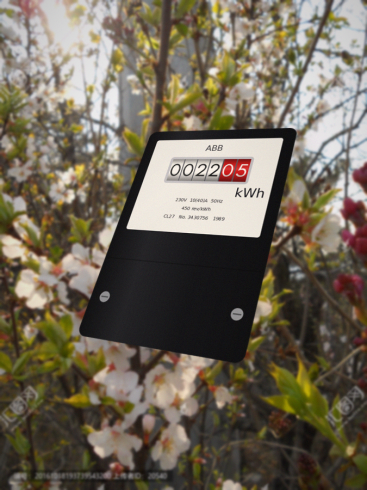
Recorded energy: 22.05 kWh
